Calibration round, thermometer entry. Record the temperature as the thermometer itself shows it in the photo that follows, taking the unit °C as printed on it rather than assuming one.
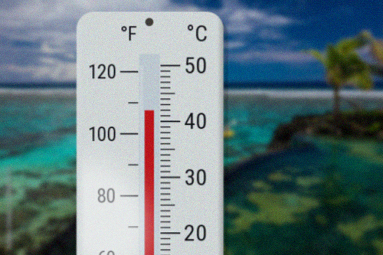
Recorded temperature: 42 °C
